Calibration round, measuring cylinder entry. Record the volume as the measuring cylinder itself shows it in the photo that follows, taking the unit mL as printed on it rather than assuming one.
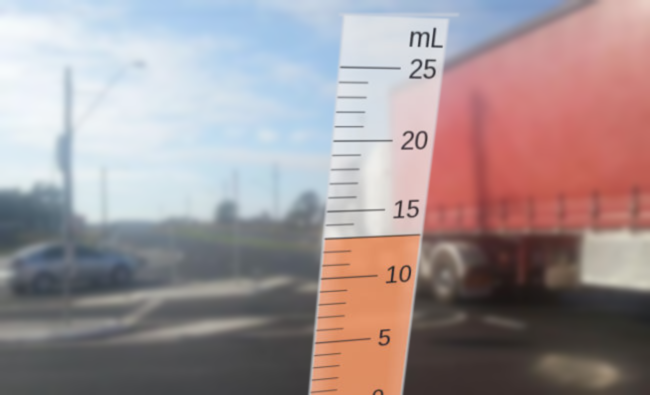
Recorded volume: 13 mL
